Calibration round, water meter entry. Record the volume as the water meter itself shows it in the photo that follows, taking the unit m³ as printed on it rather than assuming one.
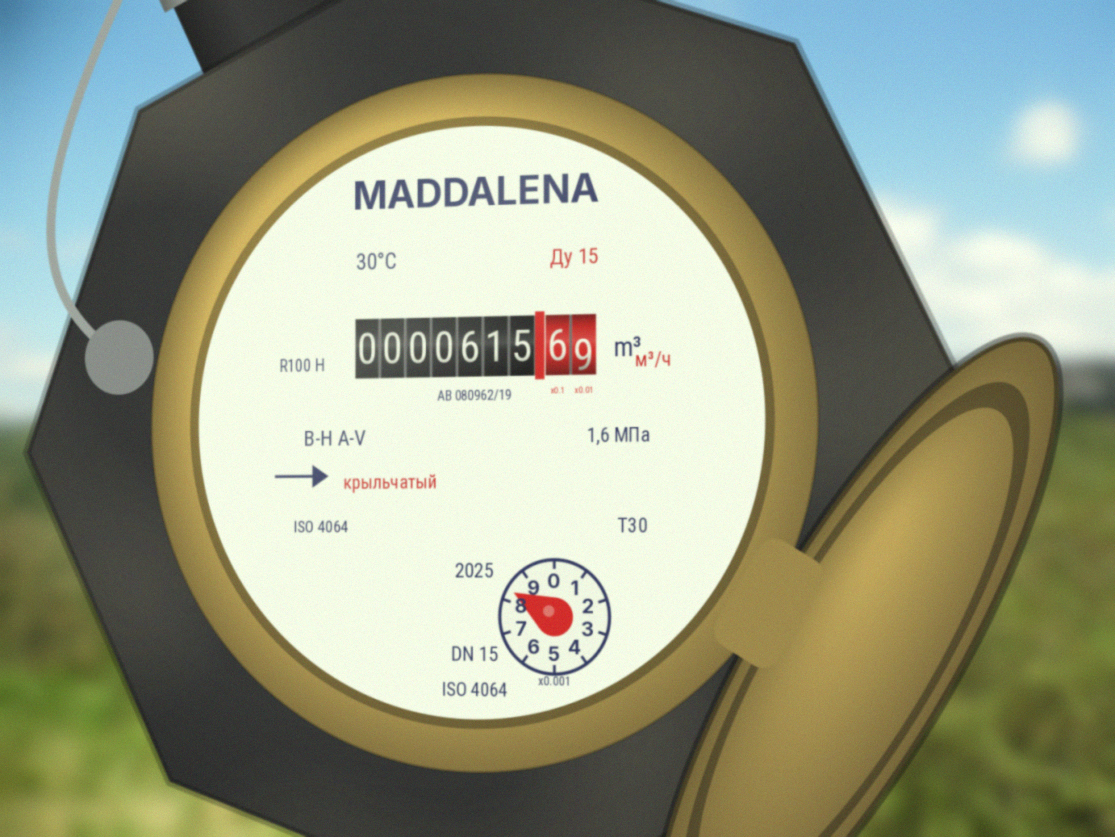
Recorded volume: 615.688 m³
